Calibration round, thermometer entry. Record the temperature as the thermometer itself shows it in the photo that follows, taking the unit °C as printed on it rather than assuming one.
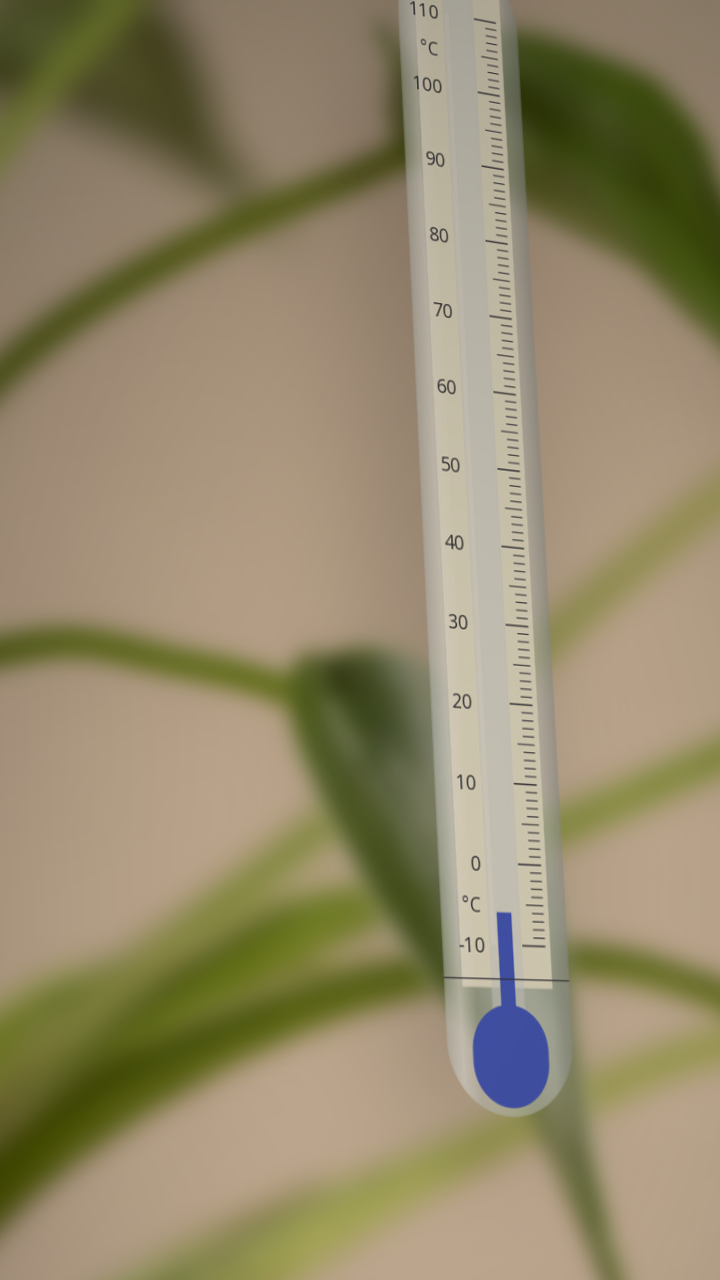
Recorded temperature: -6 °C
